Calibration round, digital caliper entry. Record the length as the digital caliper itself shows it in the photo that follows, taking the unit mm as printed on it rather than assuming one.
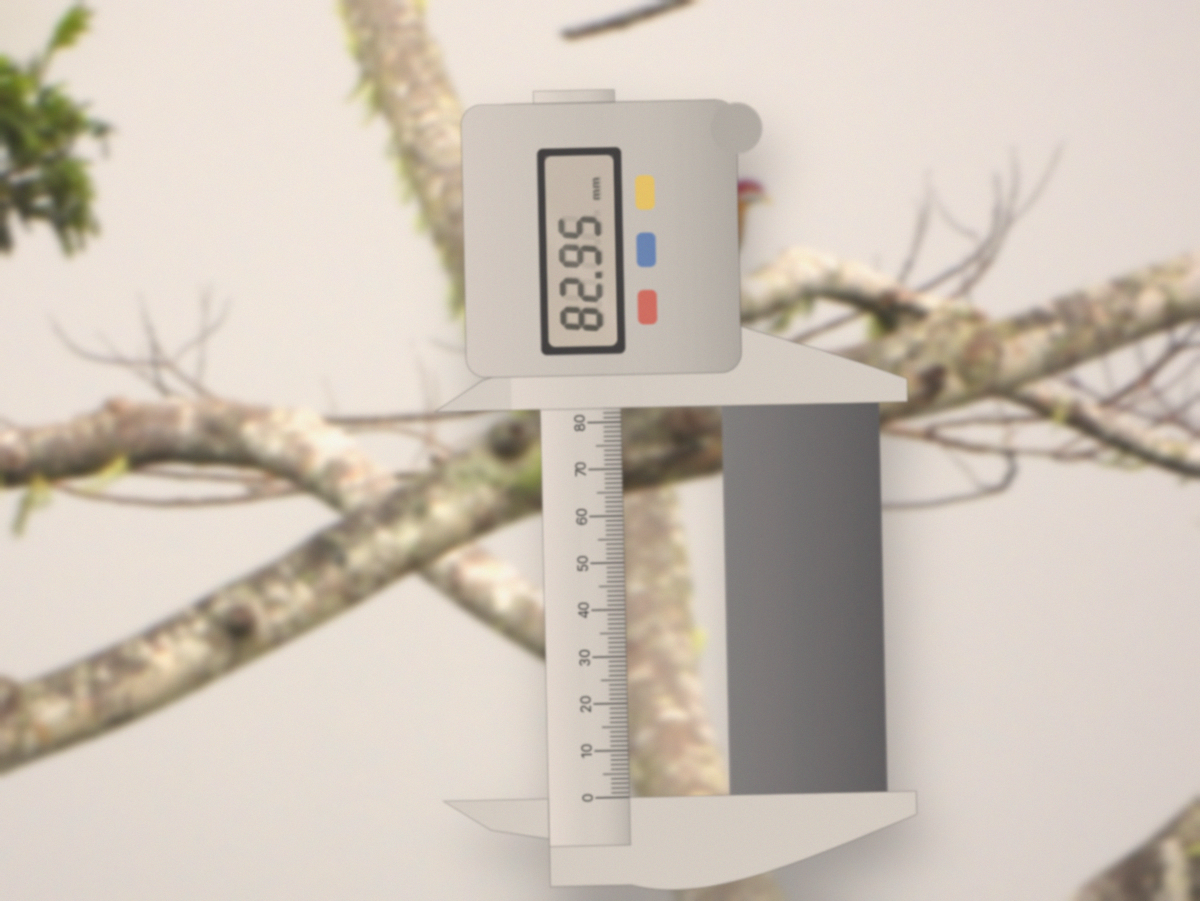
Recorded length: 82.95 mm
